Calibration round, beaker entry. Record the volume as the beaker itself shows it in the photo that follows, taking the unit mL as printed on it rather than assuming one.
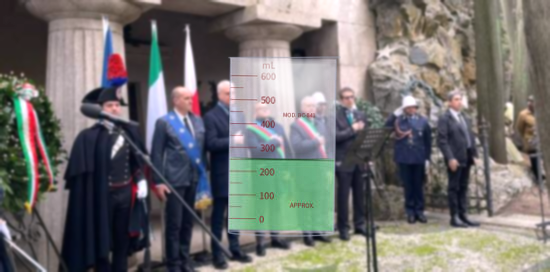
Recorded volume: 250 mL
